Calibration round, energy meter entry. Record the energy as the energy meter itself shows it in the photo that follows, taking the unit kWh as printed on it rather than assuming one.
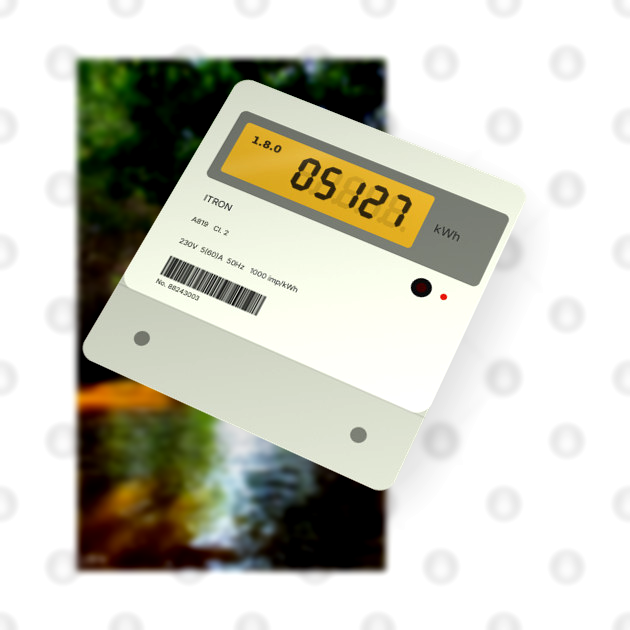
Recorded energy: 5127 kWh
